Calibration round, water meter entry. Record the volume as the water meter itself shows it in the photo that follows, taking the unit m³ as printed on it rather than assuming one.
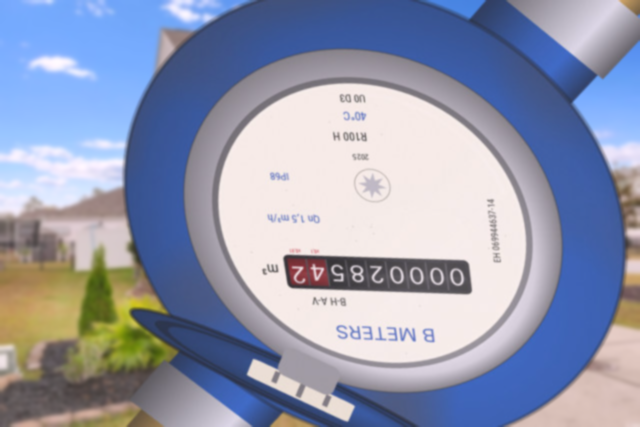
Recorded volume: 285.42 m³
